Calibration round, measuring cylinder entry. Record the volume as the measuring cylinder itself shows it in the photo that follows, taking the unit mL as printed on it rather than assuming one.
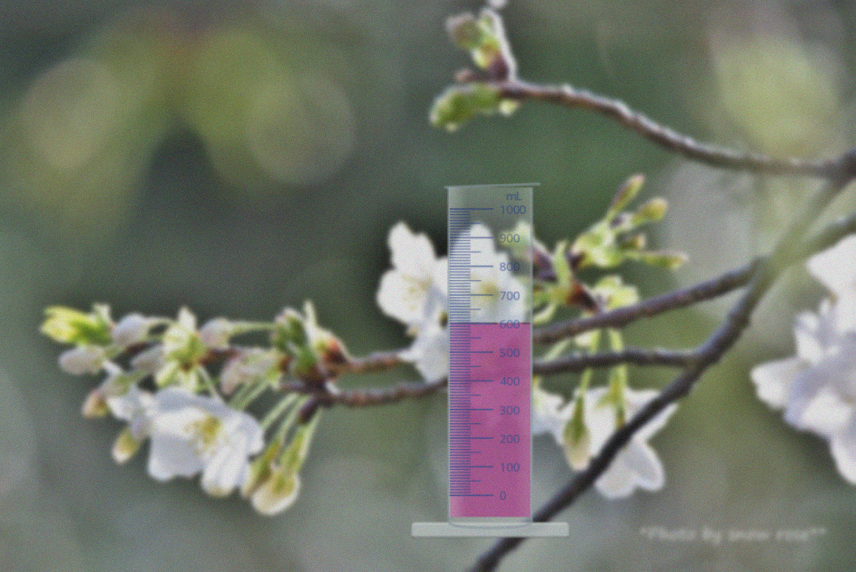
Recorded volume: 600 mL
